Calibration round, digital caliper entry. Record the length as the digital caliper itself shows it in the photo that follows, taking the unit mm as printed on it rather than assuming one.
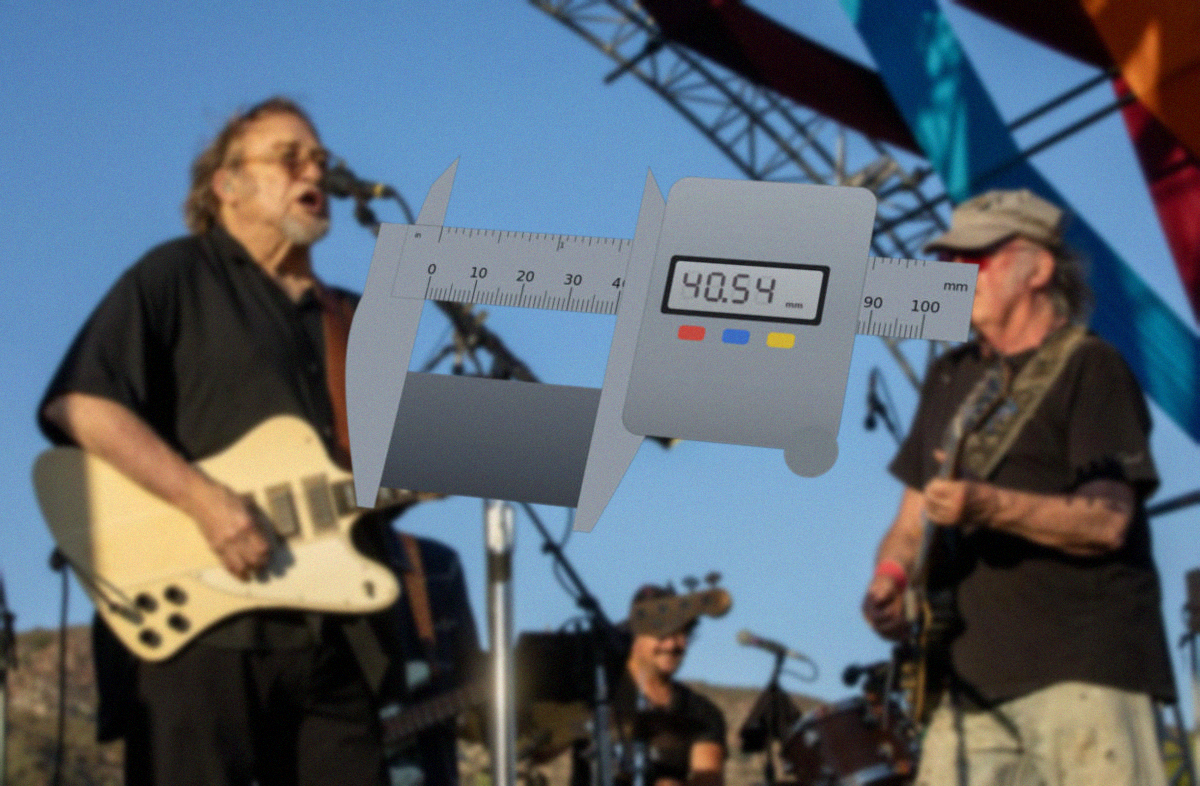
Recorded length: 40.54 mm
